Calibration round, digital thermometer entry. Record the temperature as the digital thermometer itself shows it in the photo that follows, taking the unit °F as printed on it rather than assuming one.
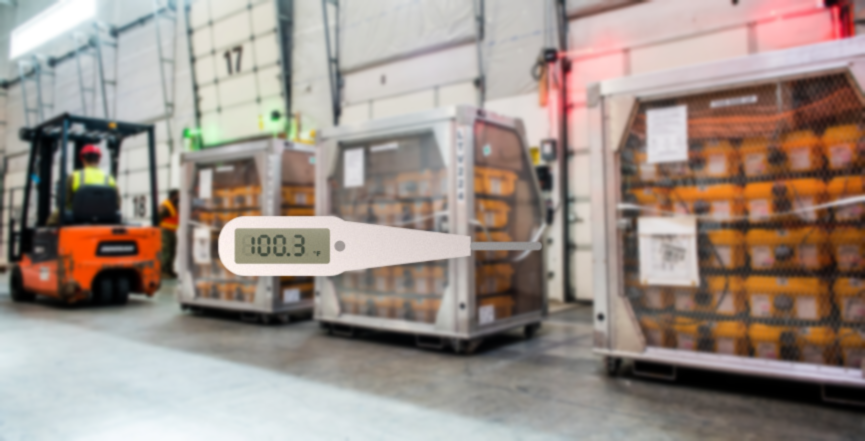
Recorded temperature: 100.3 °F
